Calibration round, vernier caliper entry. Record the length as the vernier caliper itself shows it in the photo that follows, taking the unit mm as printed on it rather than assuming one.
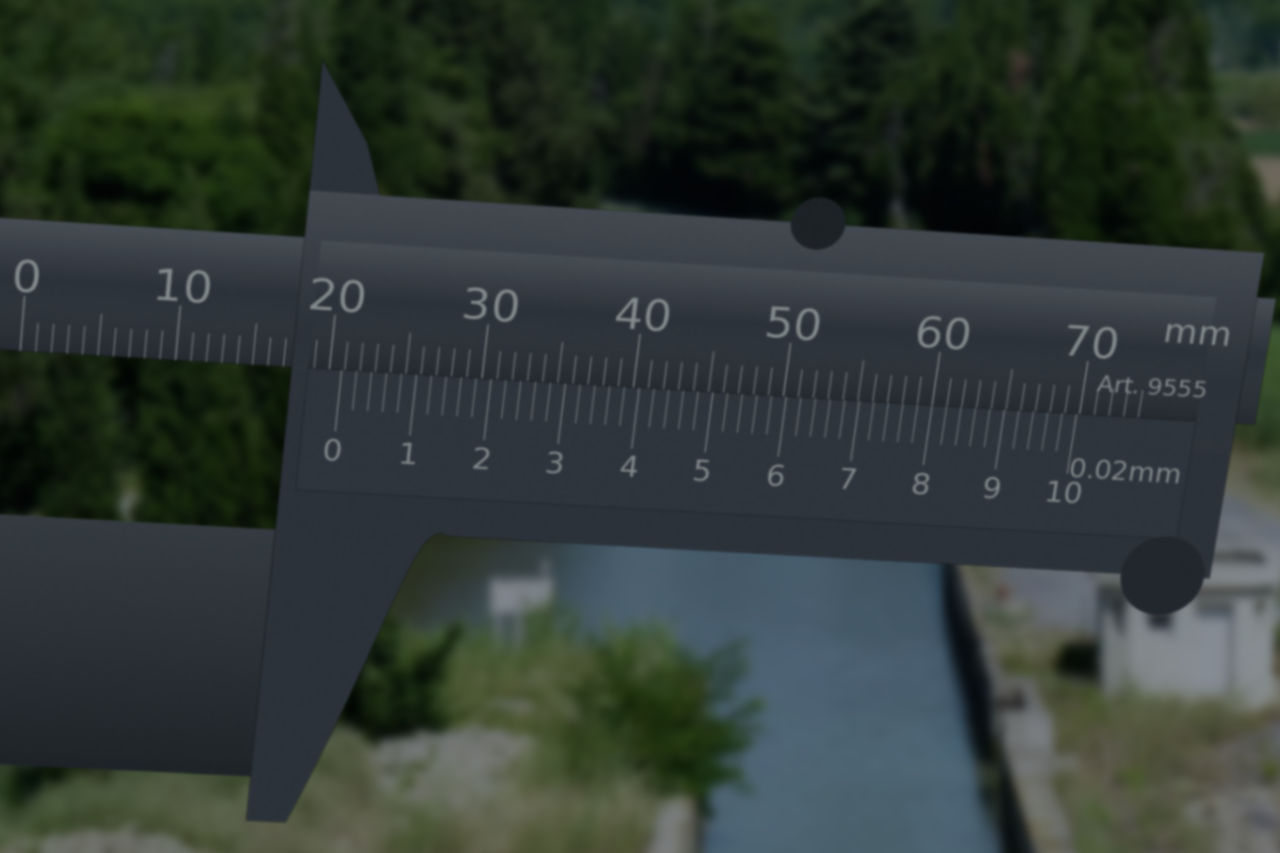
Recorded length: 20.8 mm
